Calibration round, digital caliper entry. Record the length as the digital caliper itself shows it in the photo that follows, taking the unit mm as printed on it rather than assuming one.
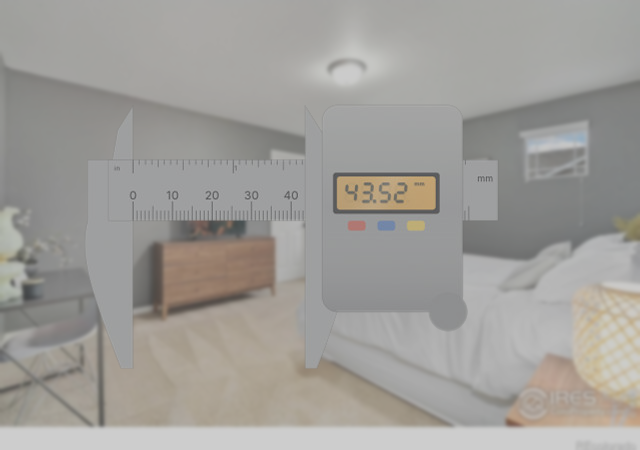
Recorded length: 43.52 mm
